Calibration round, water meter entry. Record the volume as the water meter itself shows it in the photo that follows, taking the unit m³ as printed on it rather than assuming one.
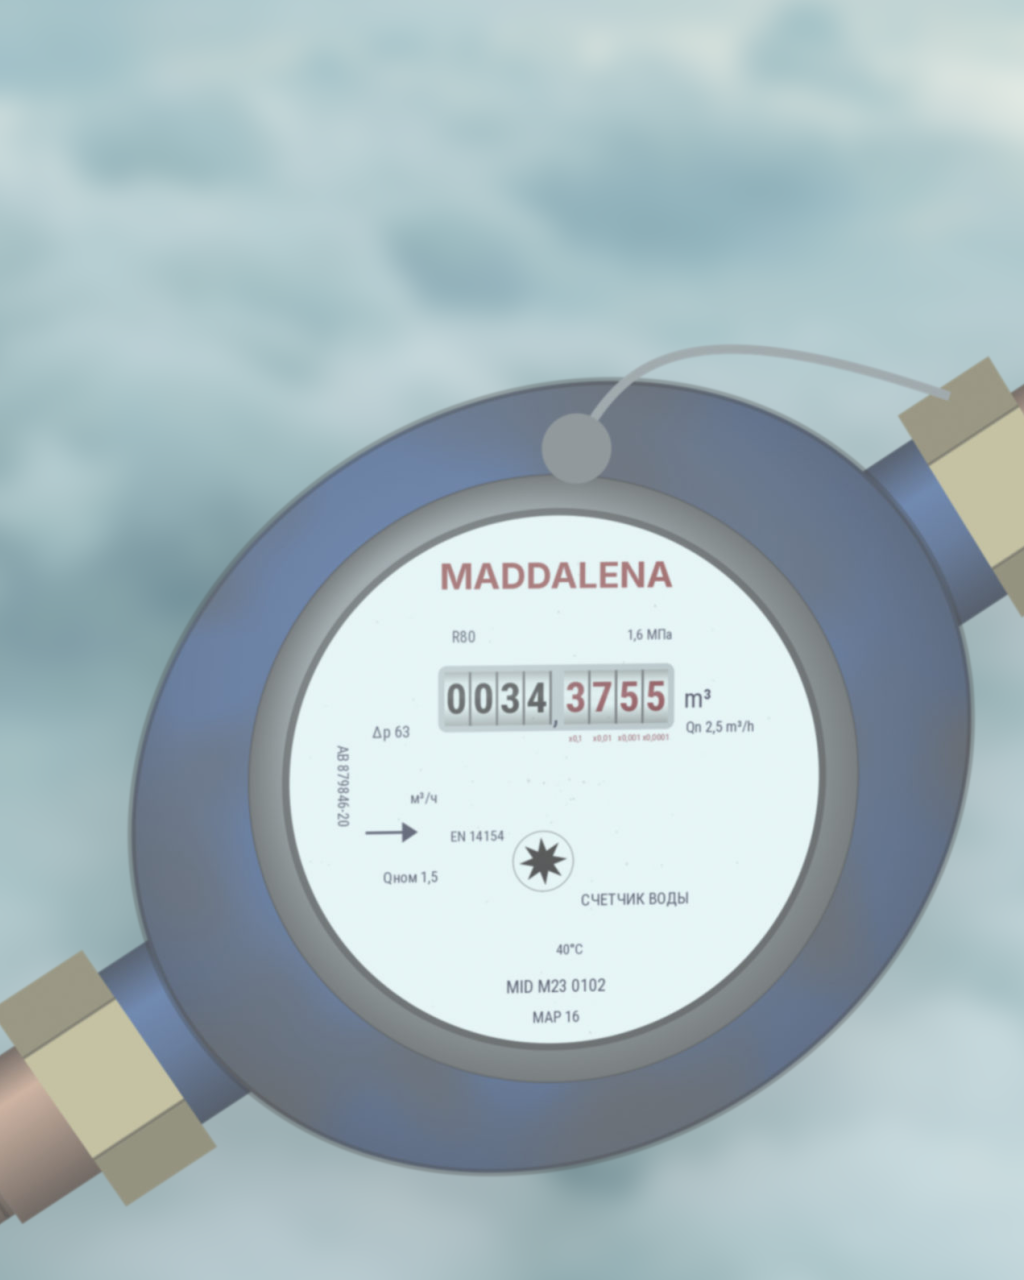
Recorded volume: 34.3755 m³
